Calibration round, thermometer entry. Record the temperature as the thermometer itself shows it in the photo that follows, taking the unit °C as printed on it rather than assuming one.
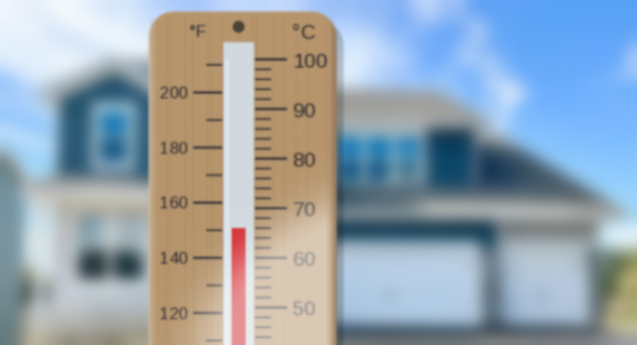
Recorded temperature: 66 °C
